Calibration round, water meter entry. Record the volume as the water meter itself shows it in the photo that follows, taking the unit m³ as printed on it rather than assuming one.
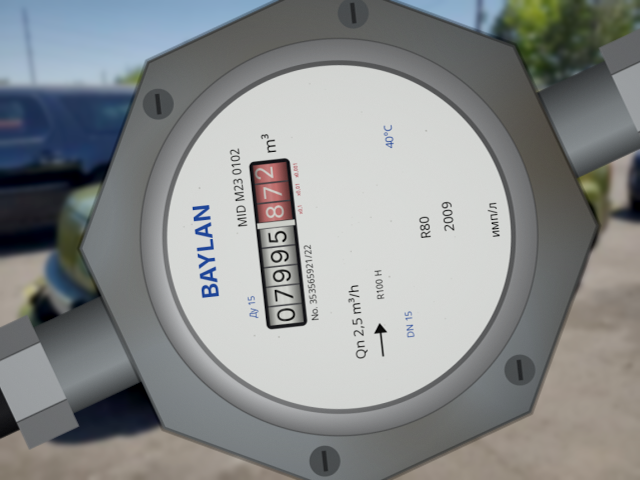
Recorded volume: 7995.872 m³
